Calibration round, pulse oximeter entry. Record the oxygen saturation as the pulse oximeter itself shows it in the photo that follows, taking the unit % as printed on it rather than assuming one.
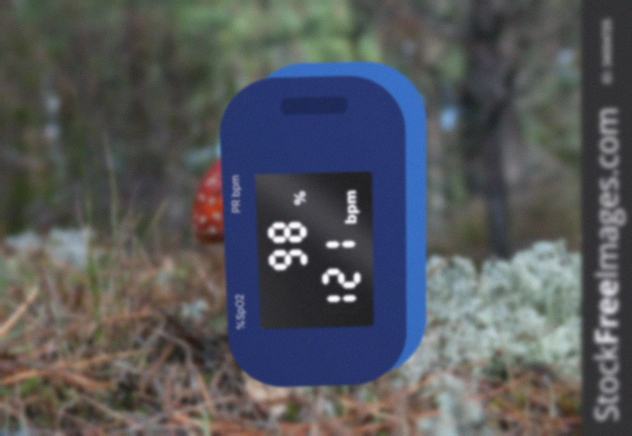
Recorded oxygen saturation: 98 %
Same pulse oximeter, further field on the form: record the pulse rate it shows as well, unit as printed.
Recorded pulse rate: 121 bpm
